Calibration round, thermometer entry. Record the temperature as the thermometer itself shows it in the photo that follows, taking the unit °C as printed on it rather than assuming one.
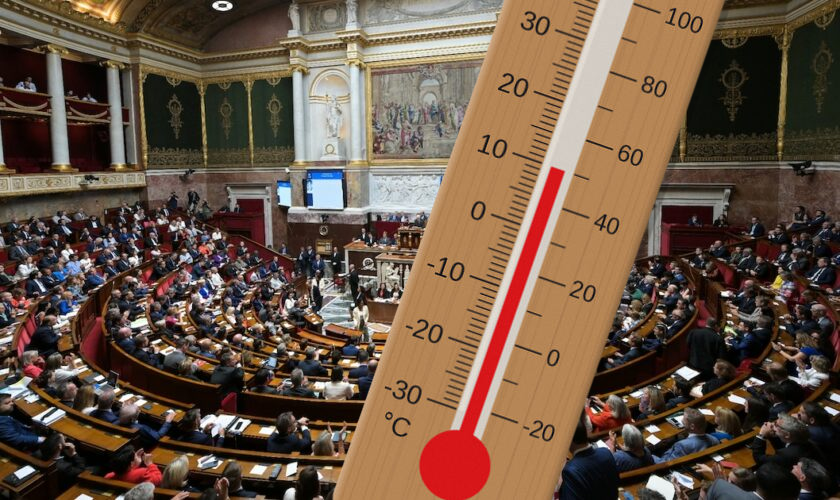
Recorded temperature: 10 °C
